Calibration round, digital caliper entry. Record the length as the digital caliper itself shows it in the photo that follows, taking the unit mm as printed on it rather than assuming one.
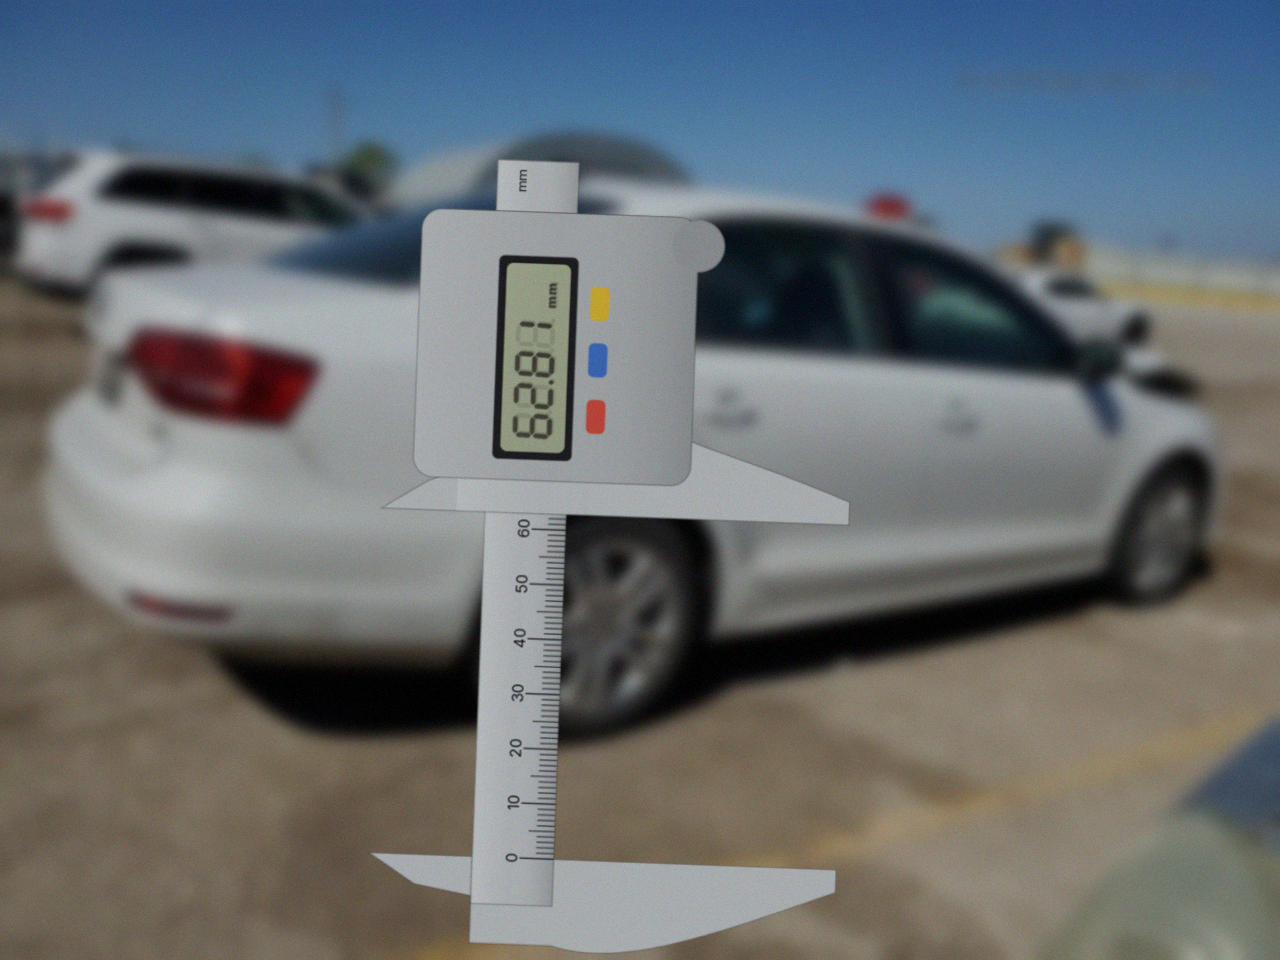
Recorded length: 62.81 mm
